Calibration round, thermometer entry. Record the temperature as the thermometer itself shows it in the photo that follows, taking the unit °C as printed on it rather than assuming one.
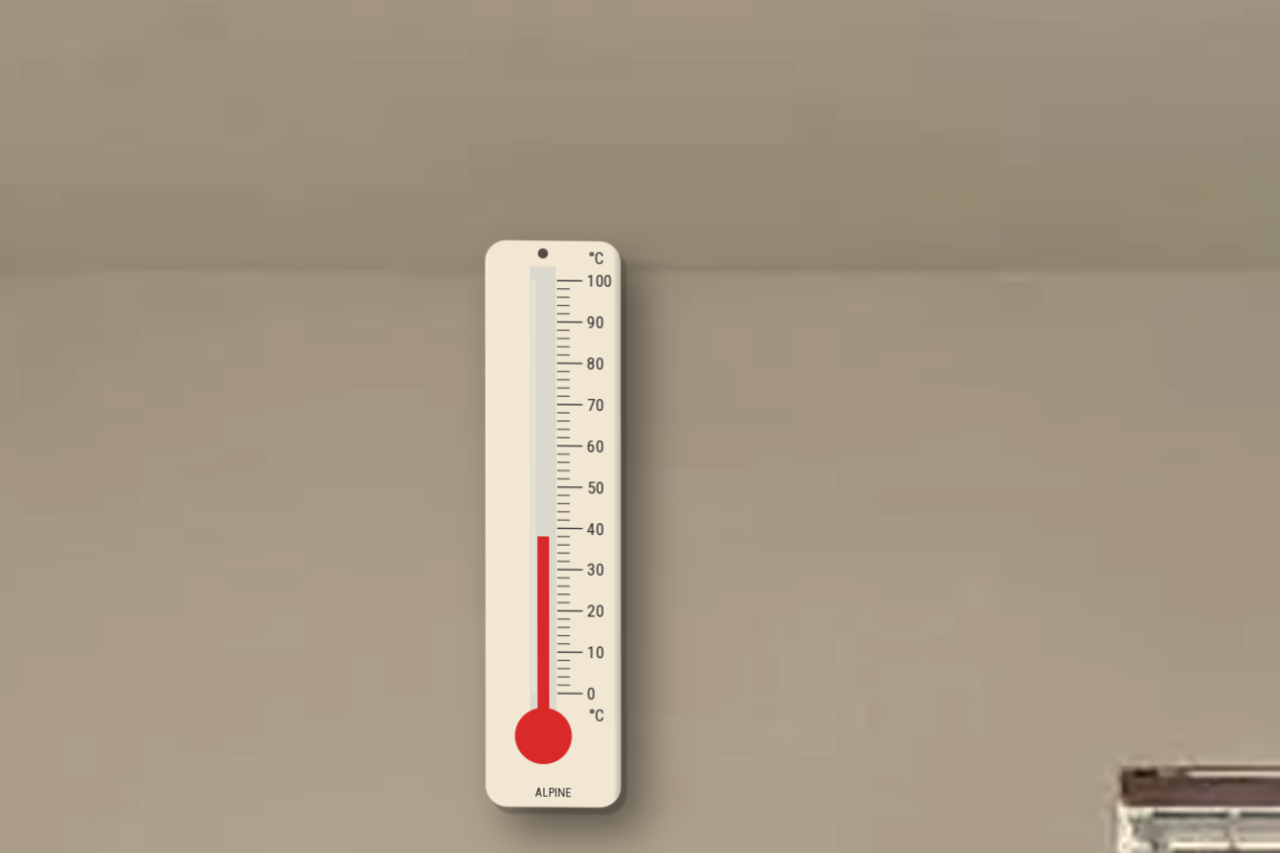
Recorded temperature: 38 °C
